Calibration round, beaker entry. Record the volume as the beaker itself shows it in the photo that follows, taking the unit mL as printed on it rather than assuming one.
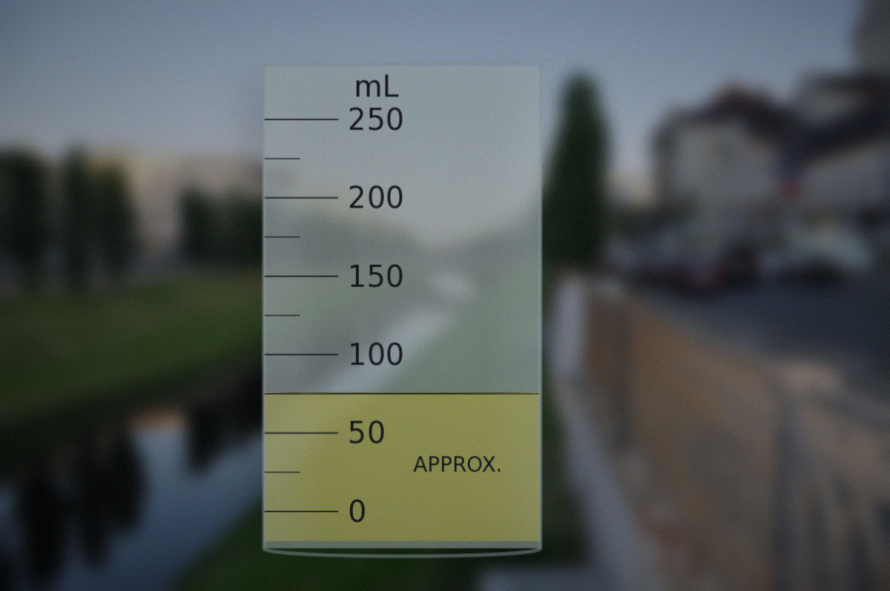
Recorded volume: 75 mL
